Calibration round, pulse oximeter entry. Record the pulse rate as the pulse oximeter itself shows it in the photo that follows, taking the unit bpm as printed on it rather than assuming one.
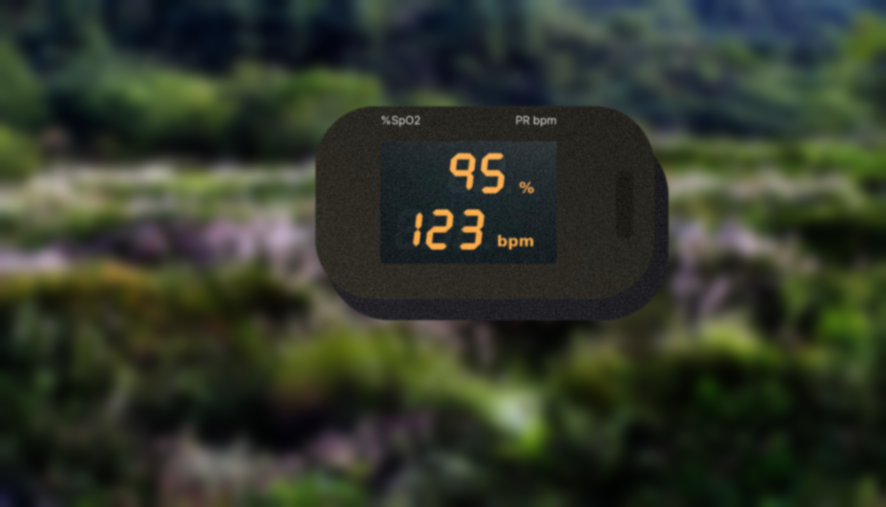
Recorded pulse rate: 123 bpm
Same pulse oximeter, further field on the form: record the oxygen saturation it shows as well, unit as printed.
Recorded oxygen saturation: 95 %
